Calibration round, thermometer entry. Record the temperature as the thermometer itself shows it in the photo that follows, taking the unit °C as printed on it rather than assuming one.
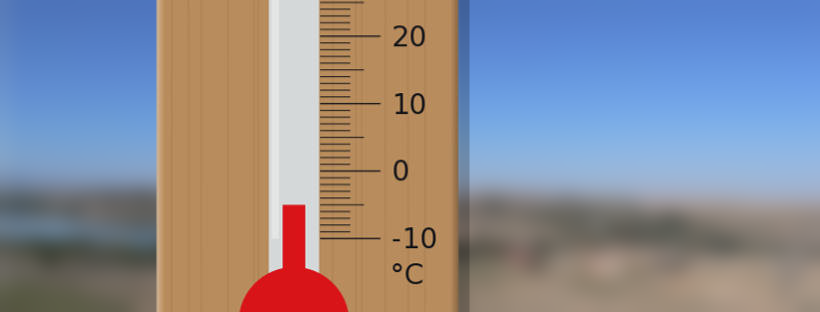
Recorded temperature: -5 °C
